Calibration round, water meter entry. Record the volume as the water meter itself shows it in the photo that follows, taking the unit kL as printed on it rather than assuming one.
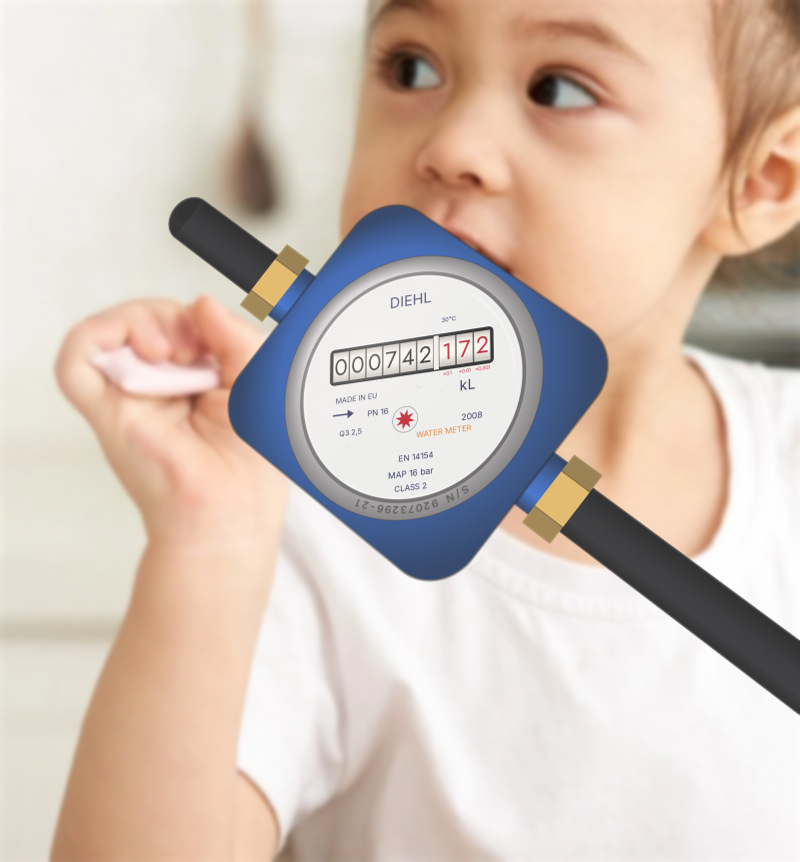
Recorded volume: 742.172 kL
